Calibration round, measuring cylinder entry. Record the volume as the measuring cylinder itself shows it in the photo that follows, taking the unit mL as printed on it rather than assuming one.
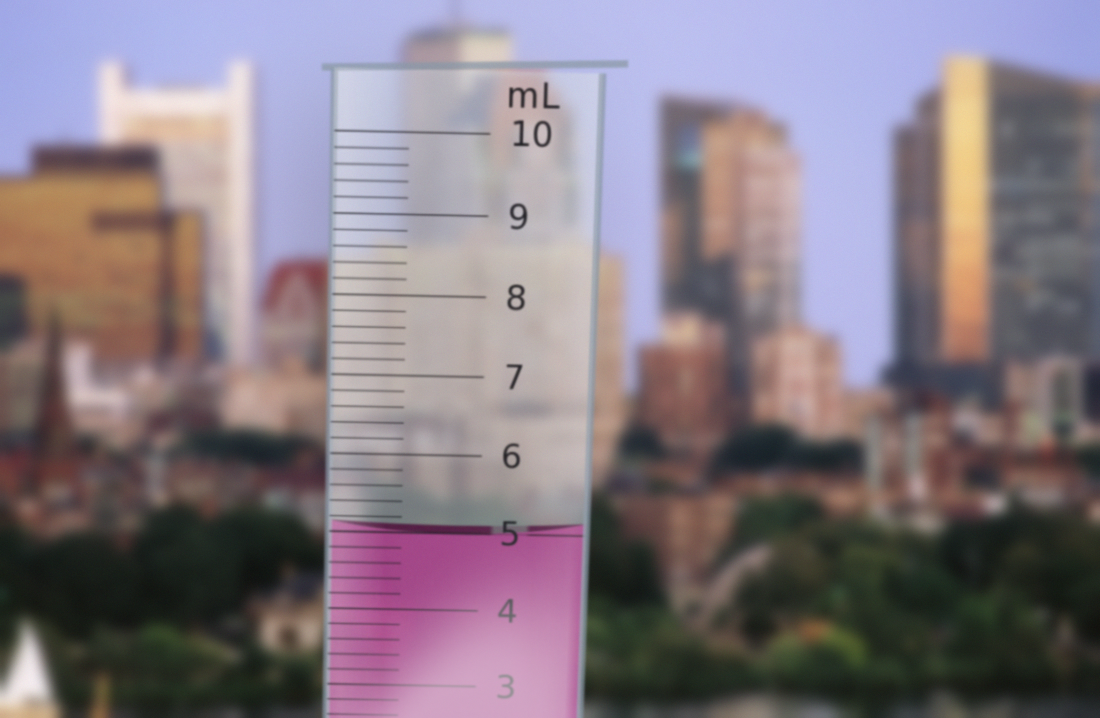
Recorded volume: 5 mL
